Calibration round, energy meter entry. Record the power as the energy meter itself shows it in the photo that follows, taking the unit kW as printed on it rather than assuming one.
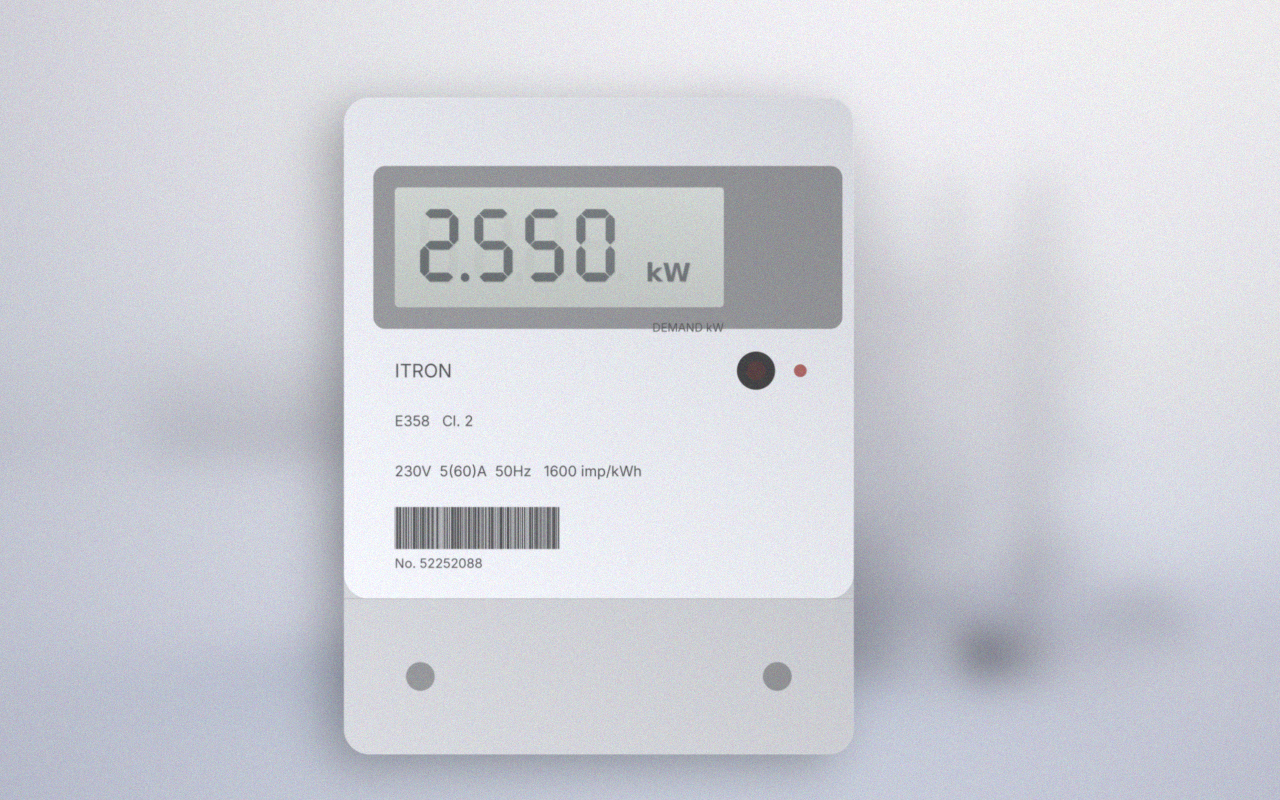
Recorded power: 2.550 kW
